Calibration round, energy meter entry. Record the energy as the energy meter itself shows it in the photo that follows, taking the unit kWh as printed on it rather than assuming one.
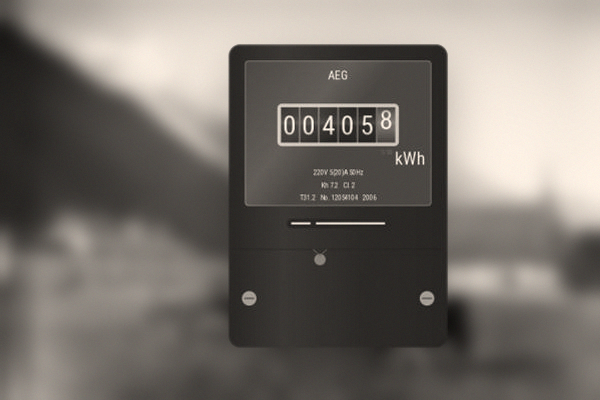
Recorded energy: 405.8 kWh
